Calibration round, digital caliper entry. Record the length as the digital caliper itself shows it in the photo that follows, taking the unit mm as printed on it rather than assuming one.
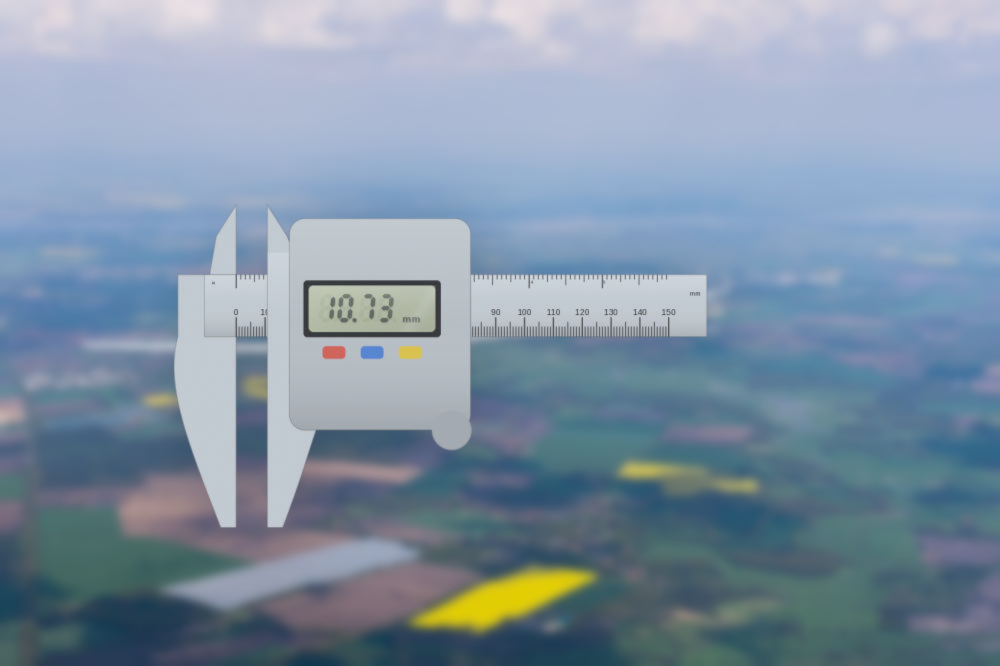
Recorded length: 10.73 mm
